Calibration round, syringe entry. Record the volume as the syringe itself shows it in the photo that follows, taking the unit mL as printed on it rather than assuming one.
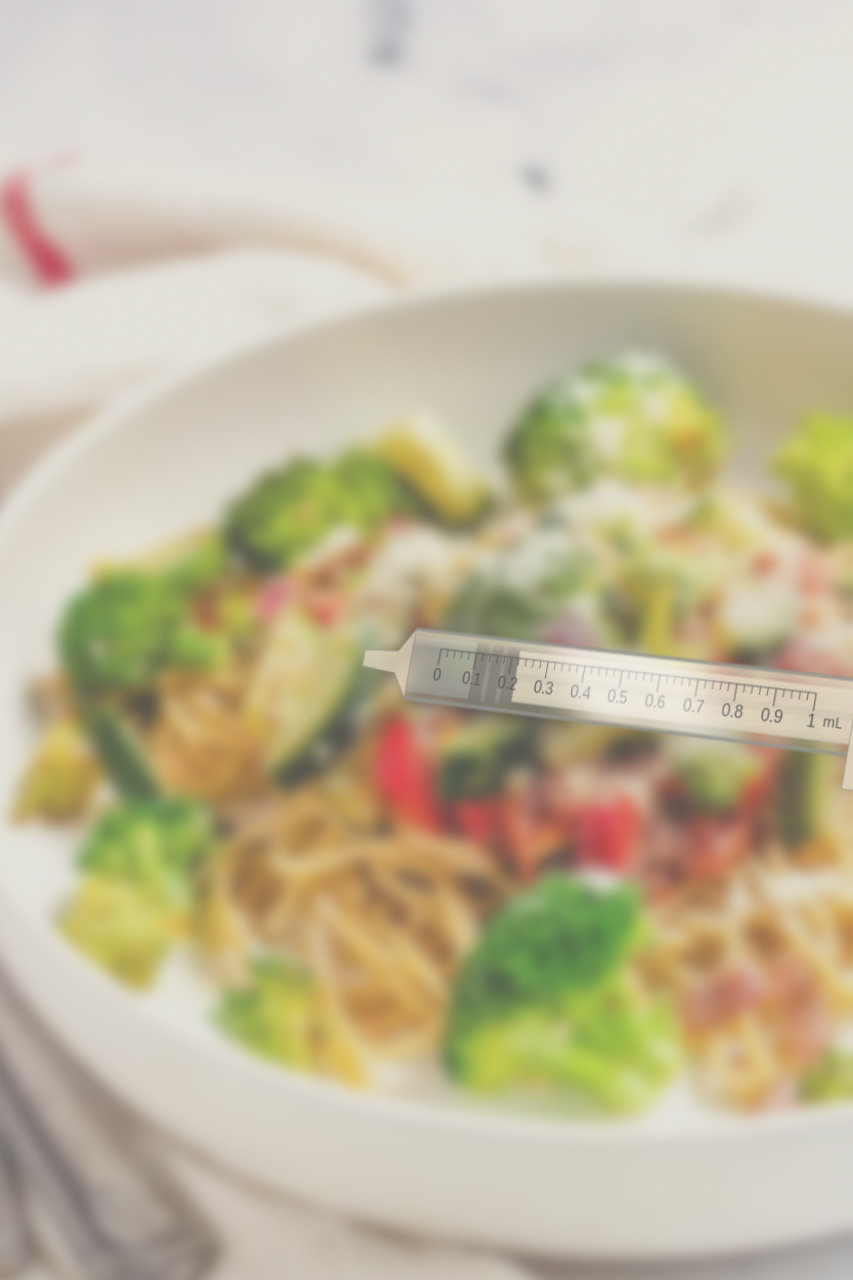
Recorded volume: 0.1 mL
